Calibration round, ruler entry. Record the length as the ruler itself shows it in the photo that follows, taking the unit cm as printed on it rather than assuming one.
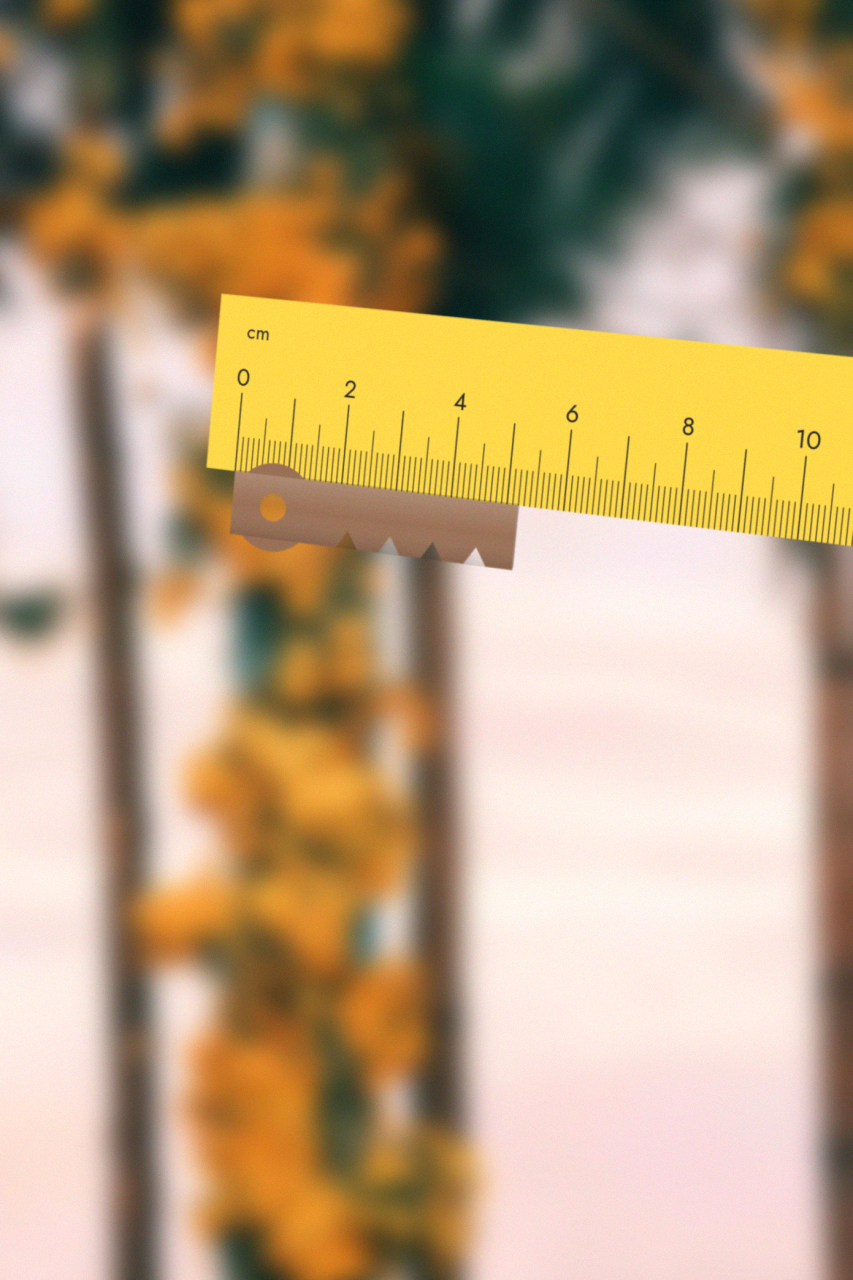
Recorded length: 5.2 cm
